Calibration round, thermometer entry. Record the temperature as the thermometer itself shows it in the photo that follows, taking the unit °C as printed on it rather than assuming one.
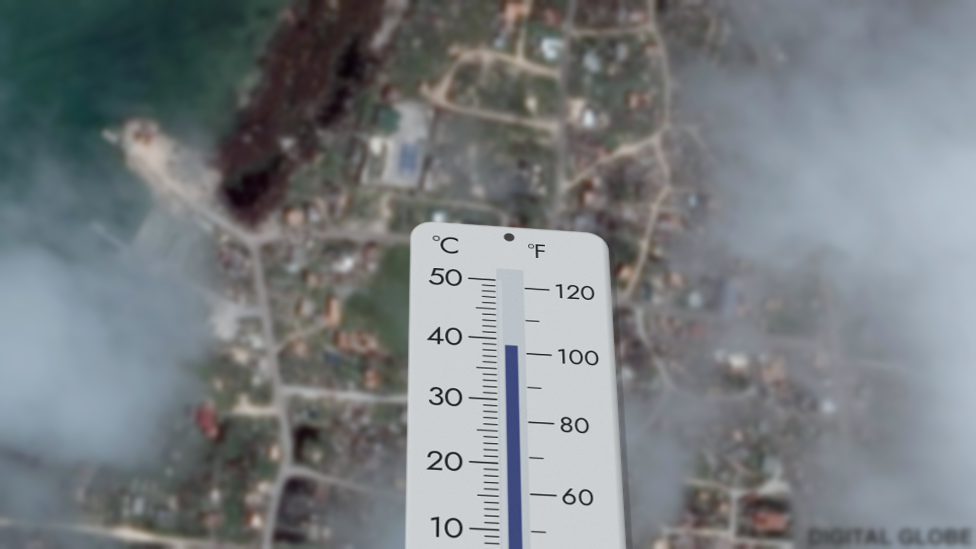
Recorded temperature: 39 °C
